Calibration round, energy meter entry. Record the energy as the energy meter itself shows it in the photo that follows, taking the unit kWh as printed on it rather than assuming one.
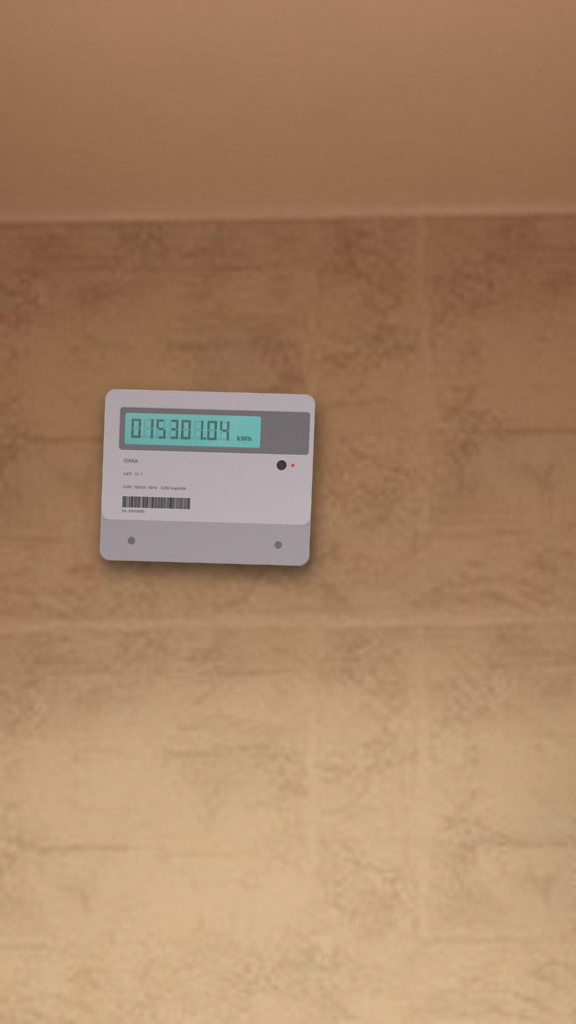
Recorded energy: 15301.04 kWh
